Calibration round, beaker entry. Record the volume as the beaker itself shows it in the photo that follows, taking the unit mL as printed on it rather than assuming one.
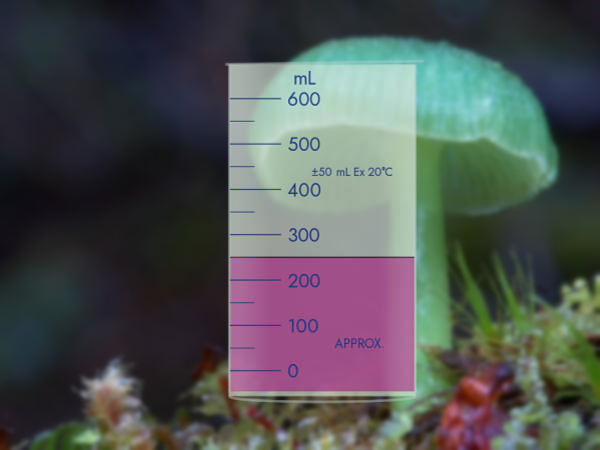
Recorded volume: 250 mL
